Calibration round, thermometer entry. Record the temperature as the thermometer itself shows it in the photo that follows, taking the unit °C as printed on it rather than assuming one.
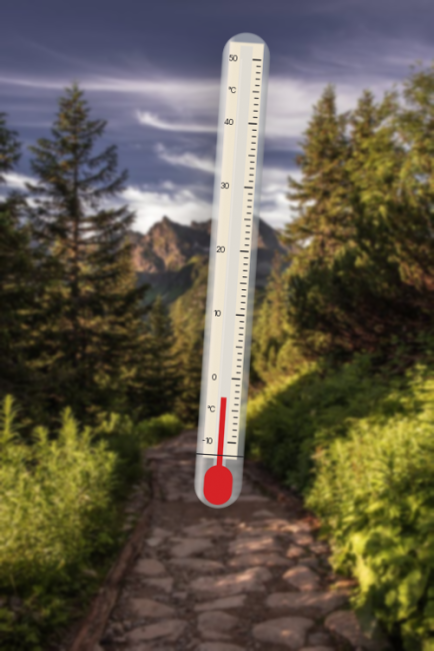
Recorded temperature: -3 °C
